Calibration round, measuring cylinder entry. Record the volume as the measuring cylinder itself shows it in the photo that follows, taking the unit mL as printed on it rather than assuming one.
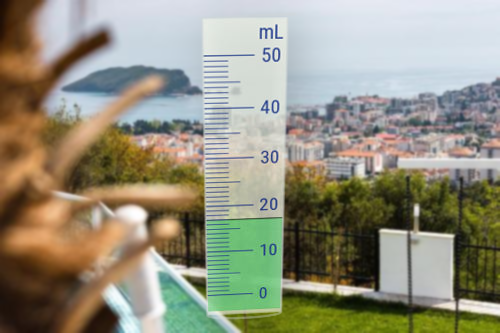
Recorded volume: 17 mL
